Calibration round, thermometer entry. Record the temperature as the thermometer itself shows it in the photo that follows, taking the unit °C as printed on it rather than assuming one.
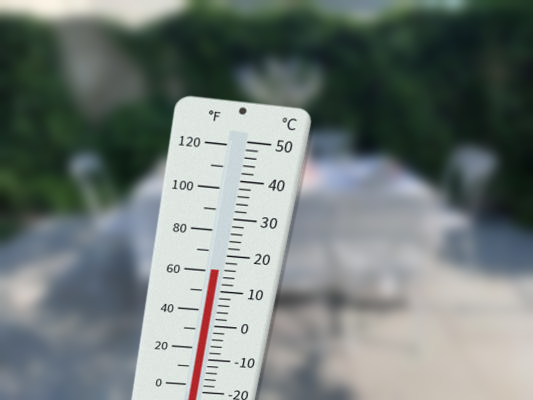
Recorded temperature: 16 °C
